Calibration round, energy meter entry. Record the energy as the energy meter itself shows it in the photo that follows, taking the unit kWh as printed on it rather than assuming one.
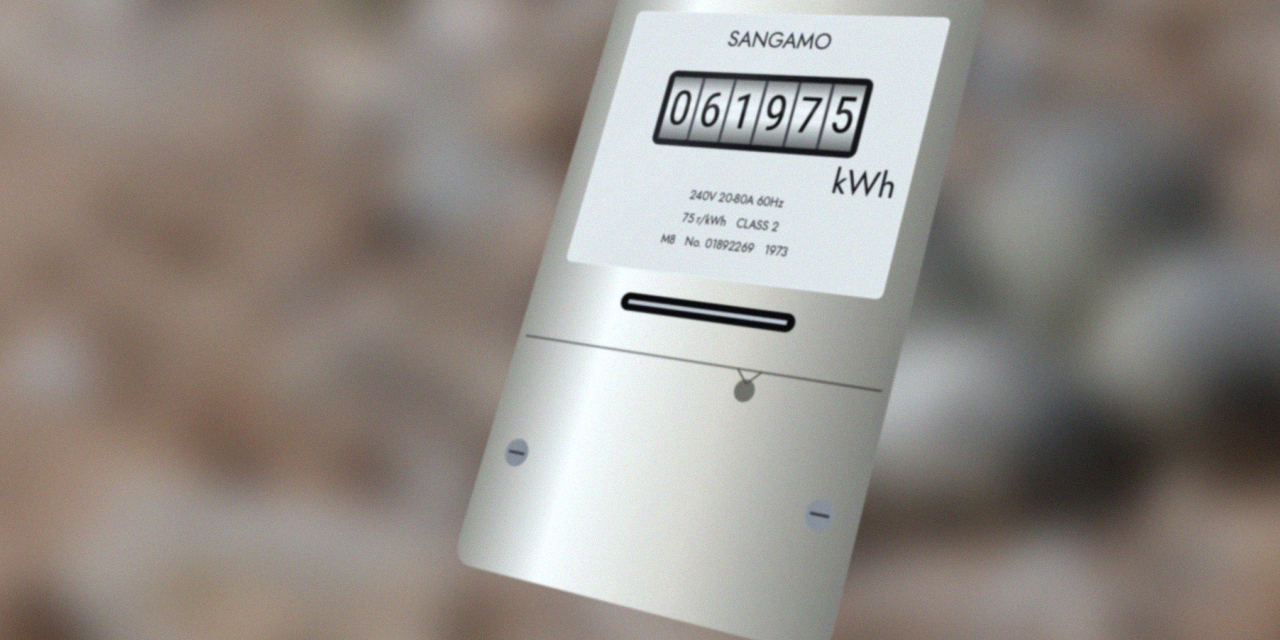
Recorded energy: 61975 kWh
